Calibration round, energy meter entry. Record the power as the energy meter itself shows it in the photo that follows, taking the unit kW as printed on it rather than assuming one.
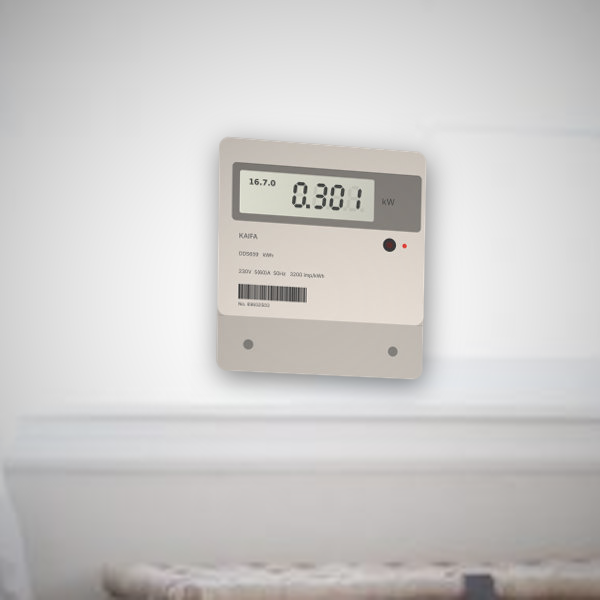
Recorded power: 0.301 kW
